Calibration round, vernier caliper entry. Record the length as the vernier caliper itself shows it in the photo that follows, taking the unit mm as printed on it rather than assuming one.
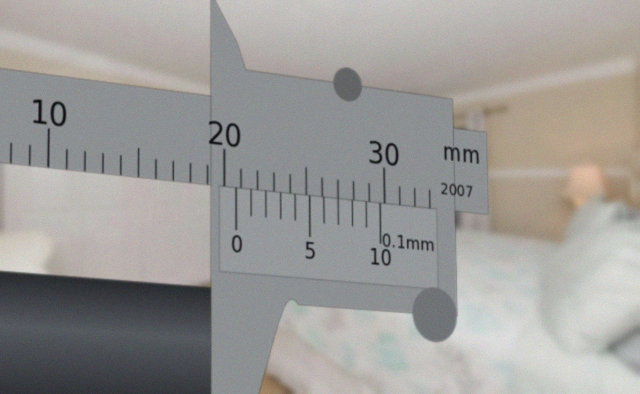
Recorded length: 20.7 mm
